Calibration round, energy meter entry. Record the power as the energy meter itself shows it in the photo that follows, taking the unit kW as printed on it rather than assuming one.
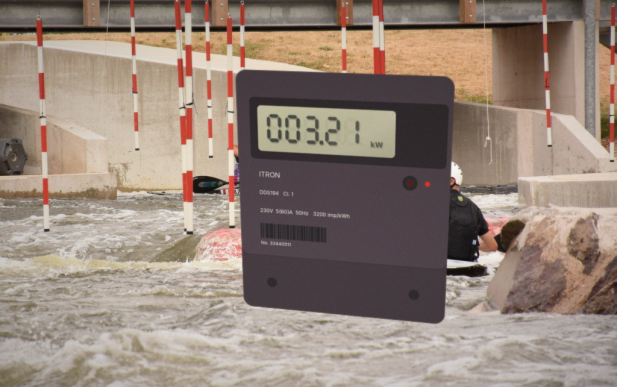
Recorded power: 3.21 kW
